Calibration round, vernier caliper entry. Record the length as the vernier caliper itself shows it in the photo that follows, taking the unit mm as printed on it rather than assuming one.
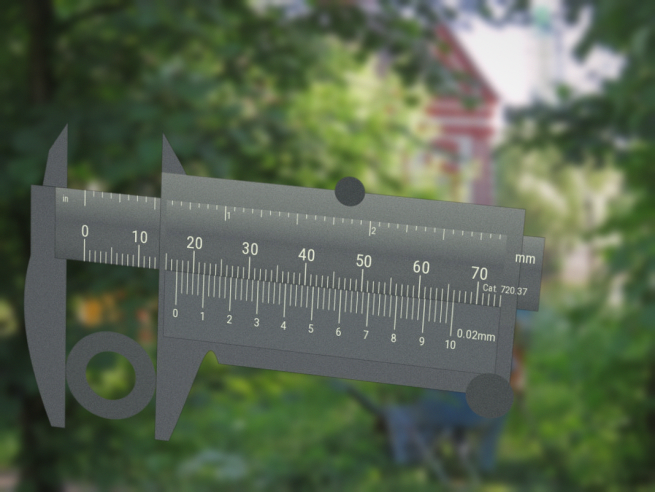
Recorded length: 17.0 mm
